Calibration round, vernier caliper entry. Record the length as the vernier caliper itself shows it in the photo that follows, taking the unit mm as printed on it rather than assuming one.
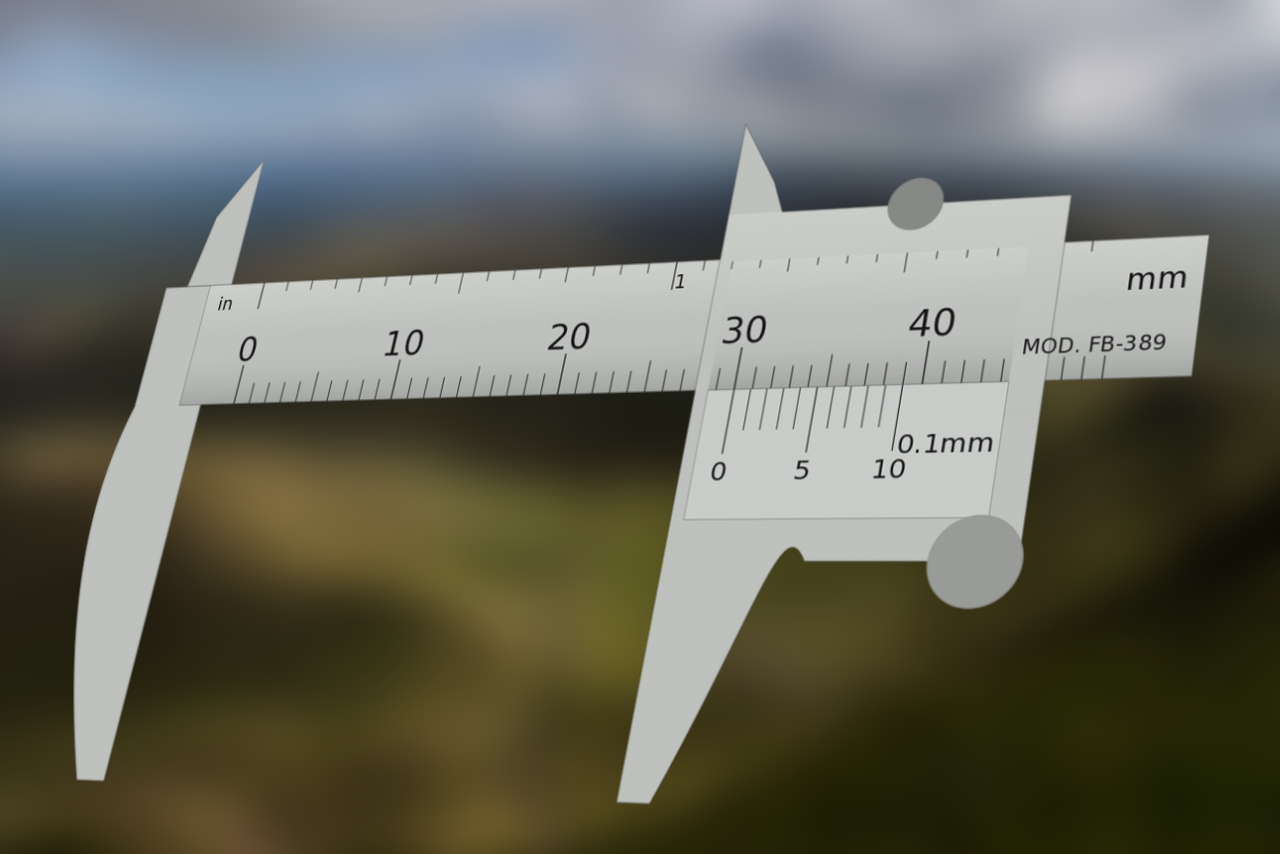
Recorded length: 30.0 mm
